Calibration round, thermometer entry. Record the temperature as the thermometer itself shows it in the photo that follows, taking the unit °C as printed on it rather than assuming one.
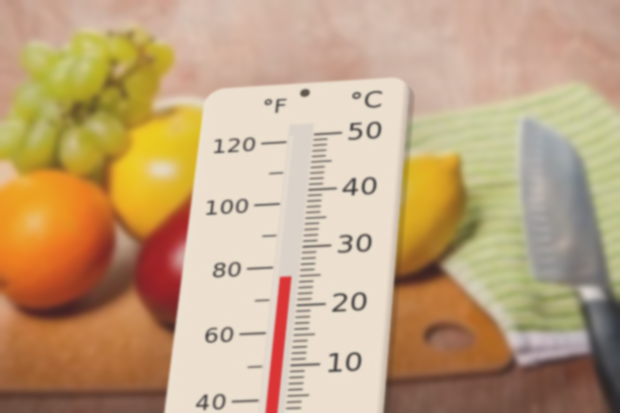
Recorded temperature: 25 °C
